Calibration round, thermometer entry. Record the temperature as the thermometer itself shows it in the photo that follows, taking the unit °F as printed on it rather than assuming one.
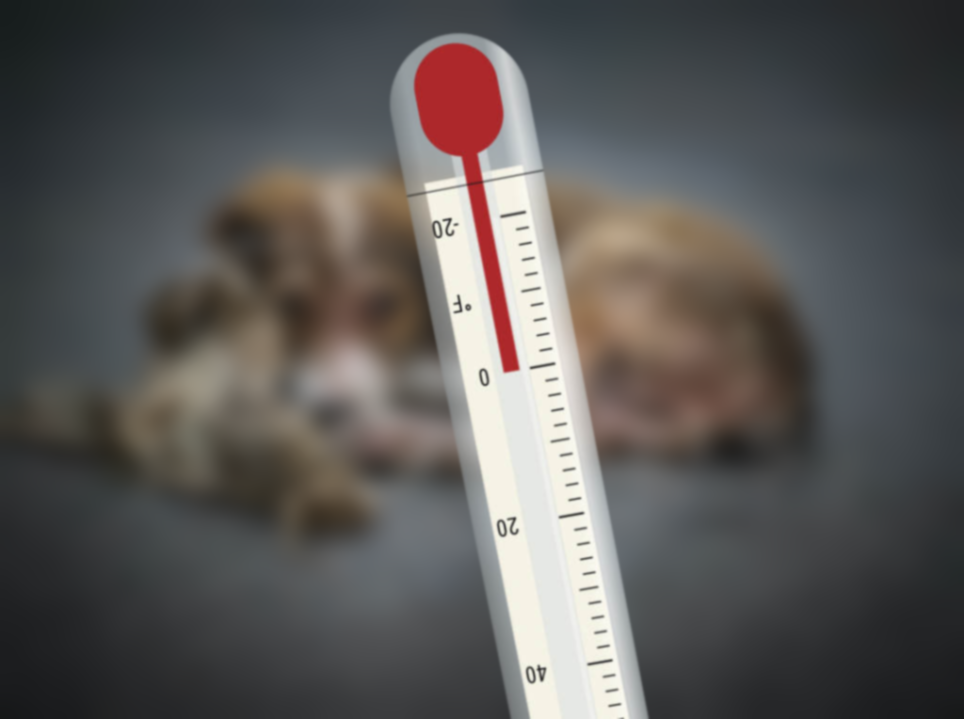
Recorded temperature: 0 °F
